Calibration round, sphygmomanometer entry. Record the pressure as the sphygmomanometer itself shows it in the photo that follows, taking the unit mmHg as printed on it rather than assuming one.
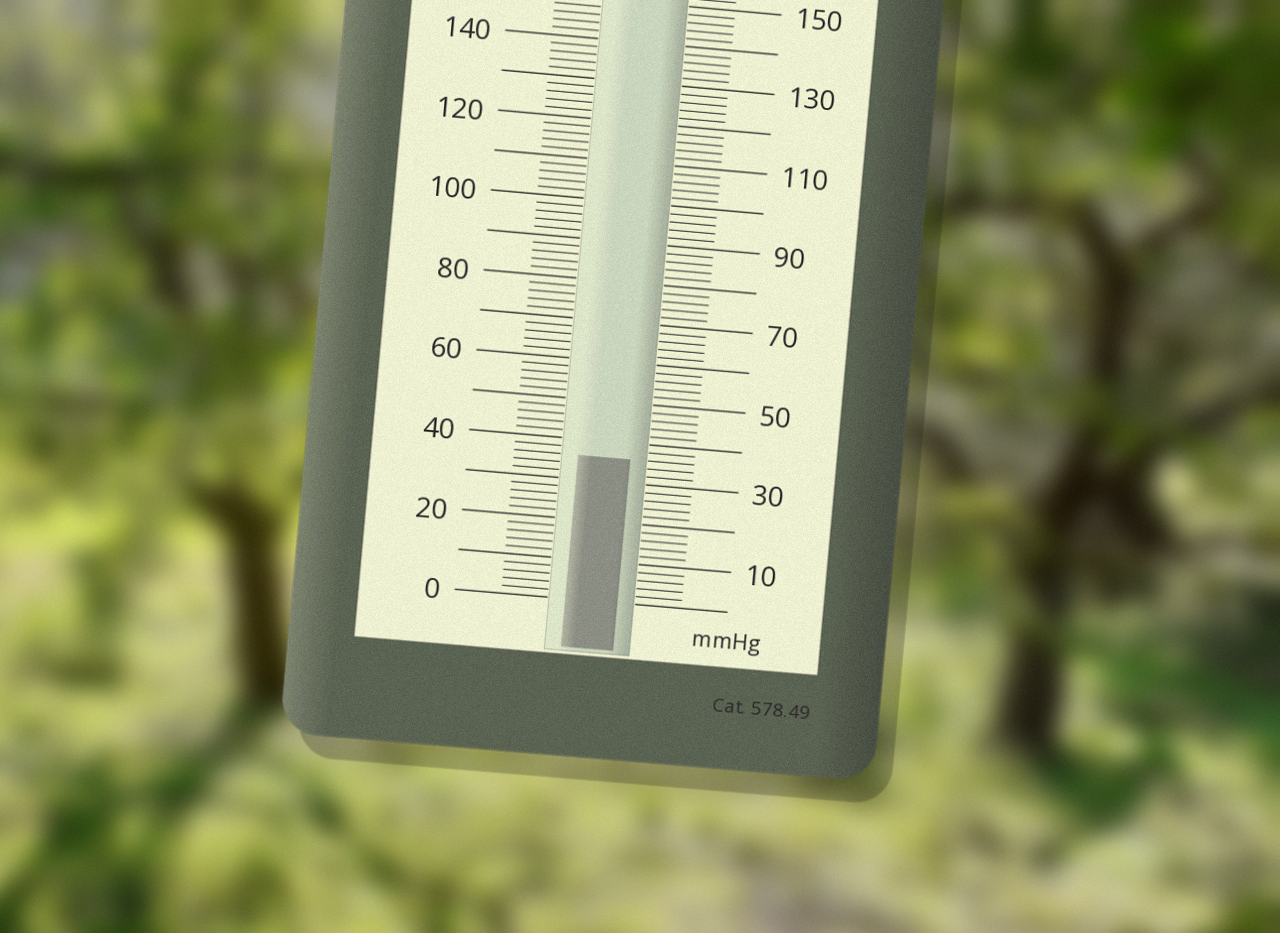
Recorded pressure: 36 mmHg
